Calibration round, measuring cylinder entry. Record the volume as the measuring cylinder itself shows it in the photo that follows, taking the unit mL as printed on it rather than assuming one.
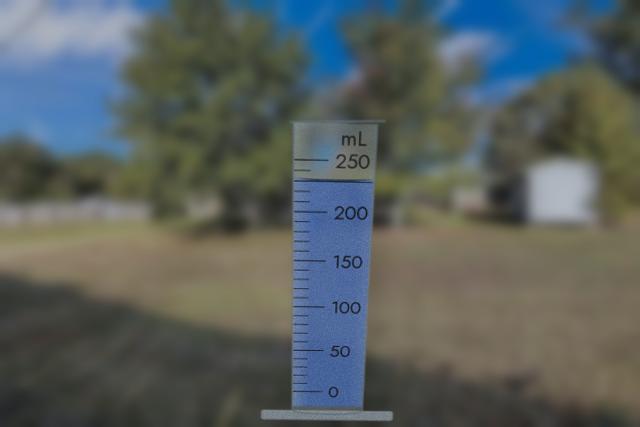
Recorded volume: 230 mL
